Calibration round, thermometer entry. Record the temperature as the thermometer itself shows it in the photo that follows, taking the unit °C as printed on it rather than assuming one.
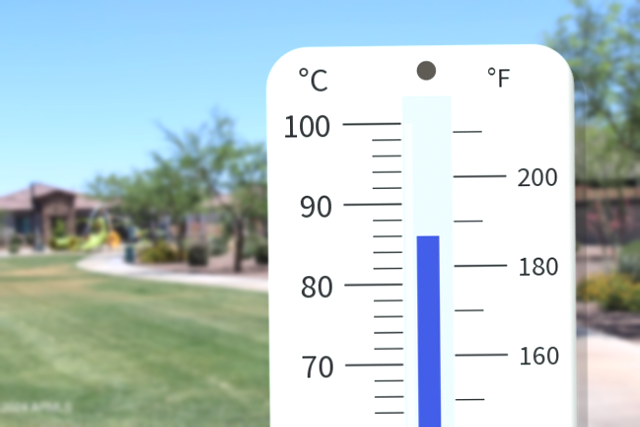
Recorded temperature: 86 °C
